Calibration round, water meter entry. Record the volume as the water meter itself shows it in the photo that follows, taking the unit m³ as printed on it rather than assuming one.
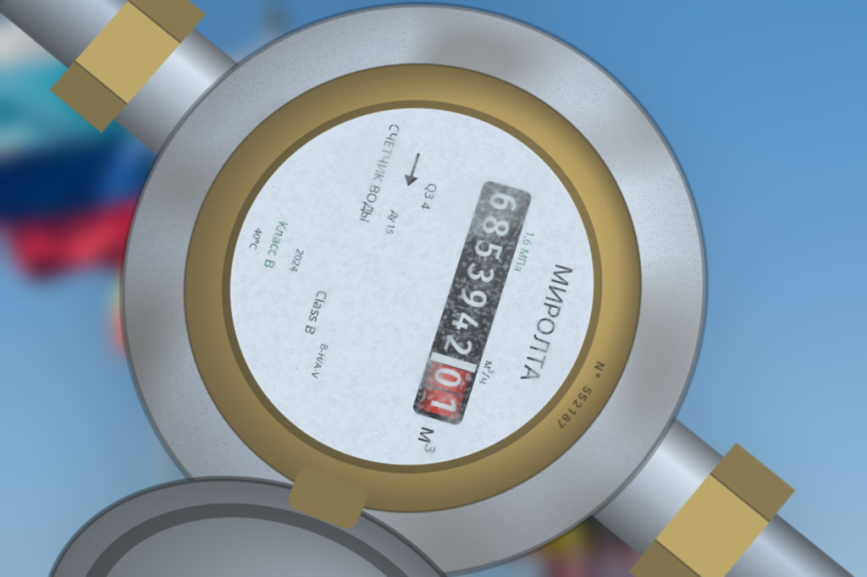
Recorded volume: 6853942.01 m³
